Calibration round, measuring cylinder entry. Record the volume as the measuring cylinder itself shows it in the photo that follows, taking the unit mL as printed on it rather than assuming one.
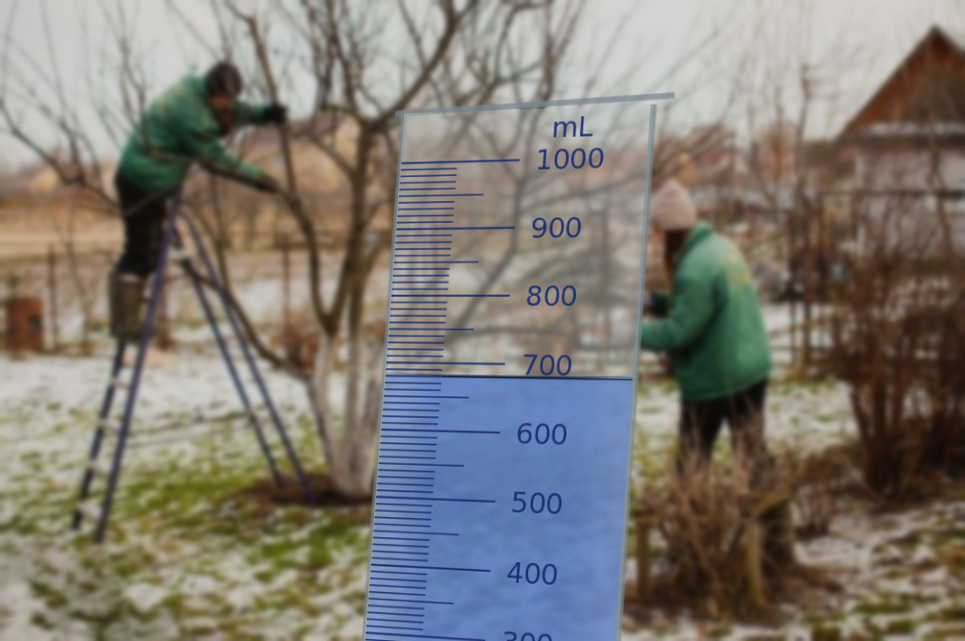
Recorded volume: 680 mL
